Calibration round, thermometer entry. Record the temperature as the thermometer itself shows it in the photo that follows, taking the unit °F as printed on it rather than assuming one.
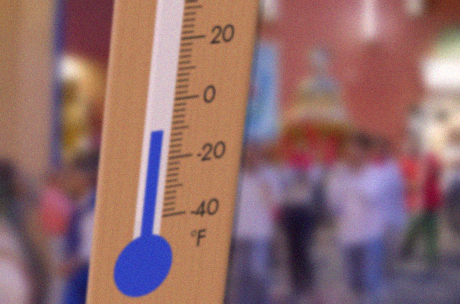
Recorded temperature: -10 °F
